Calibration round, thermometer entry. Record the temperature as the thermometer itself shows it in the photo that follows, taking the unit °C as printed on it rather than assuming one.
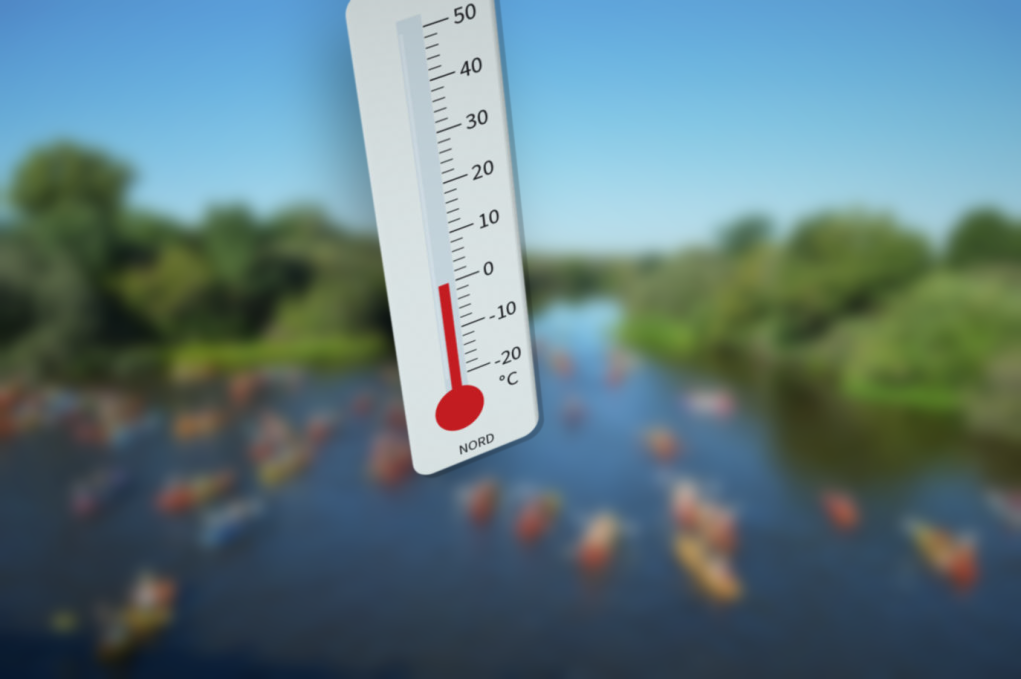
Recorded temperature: 0 °C
